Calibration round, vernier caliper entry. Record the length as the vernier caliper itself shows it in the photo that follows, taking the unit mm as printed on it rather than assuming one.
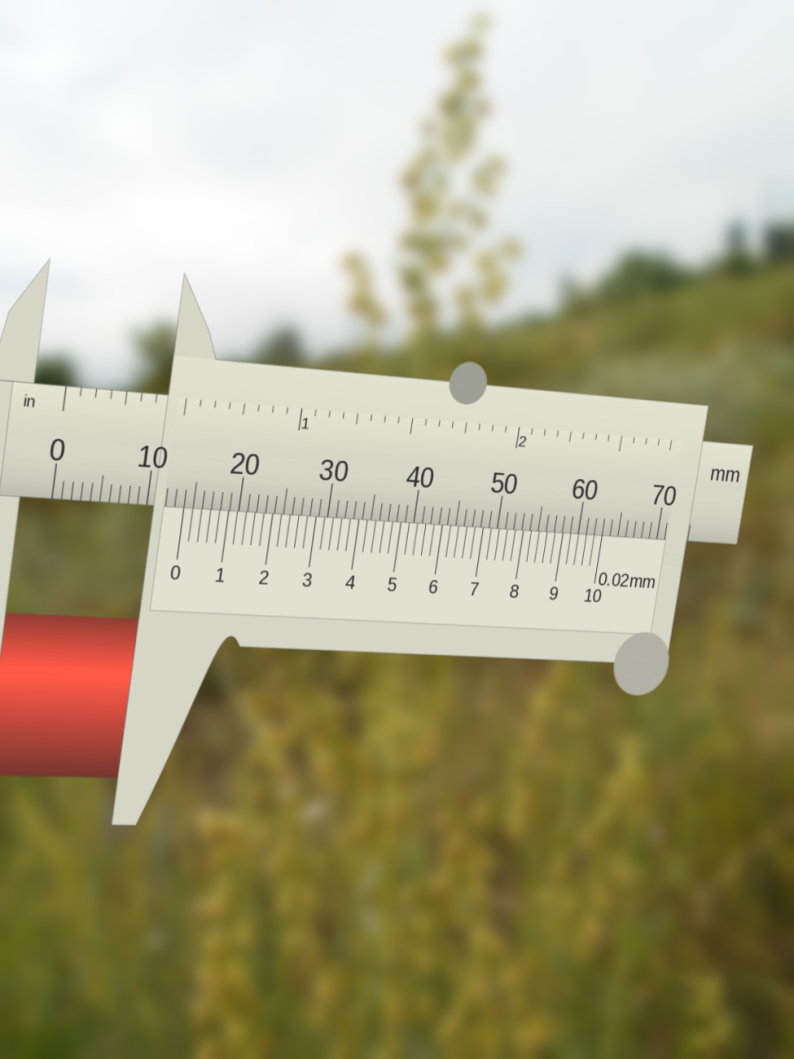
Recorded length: 14.0 mm
